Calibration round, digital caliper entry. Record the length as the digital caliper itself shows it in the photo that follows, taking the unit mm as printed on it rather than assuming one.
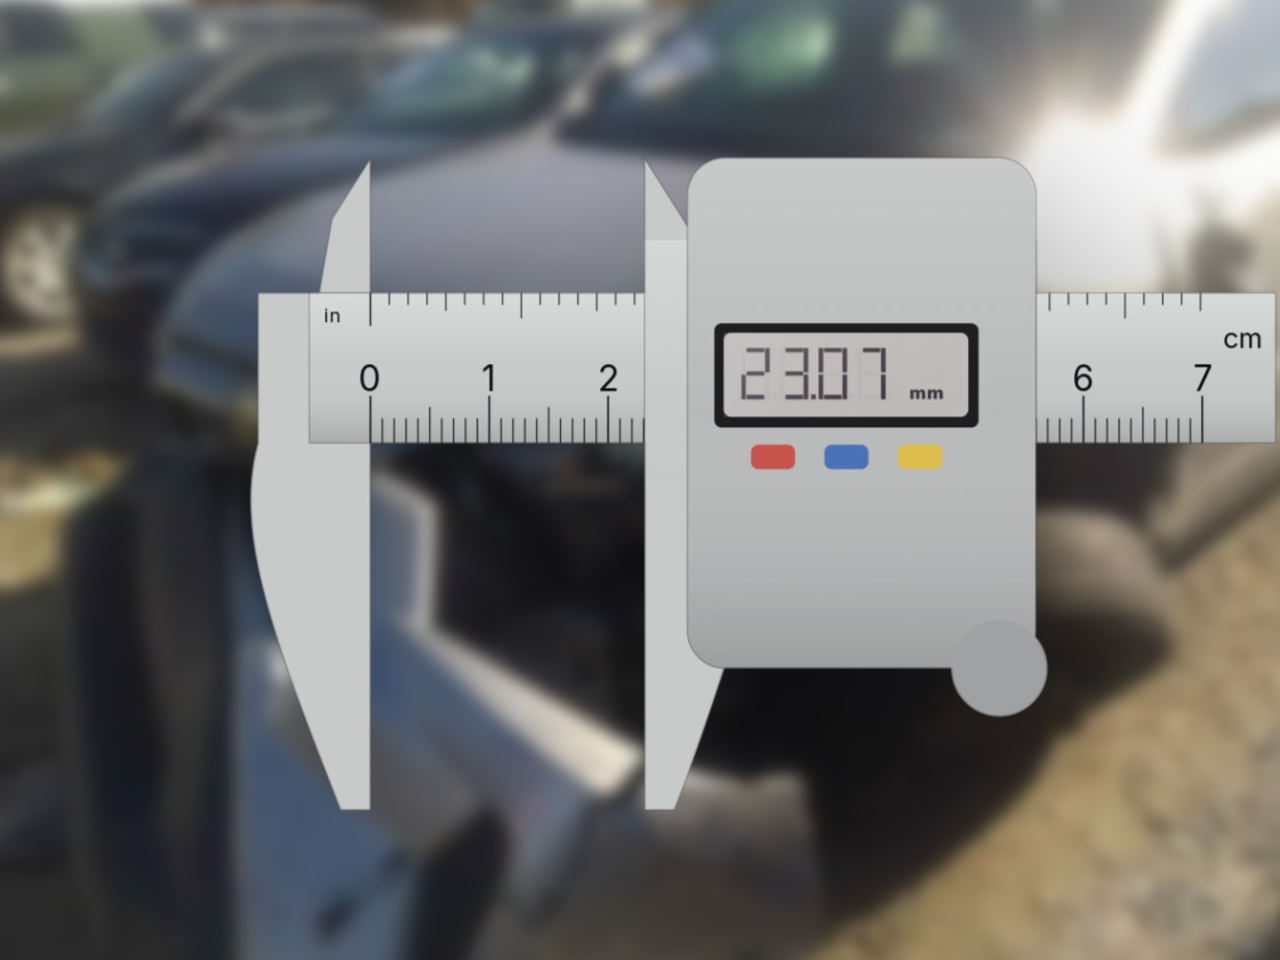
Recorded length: 23.07 mm
